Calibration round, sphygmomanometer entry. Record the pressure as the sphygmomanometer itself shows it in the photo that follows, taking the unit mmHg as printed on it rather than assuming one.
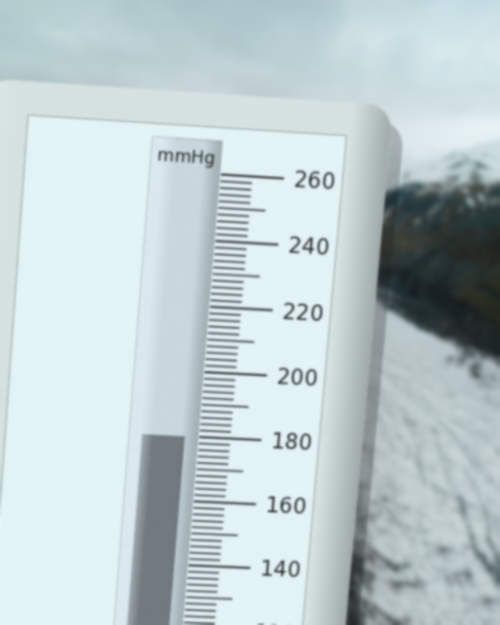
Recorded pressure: 180 mmHg
